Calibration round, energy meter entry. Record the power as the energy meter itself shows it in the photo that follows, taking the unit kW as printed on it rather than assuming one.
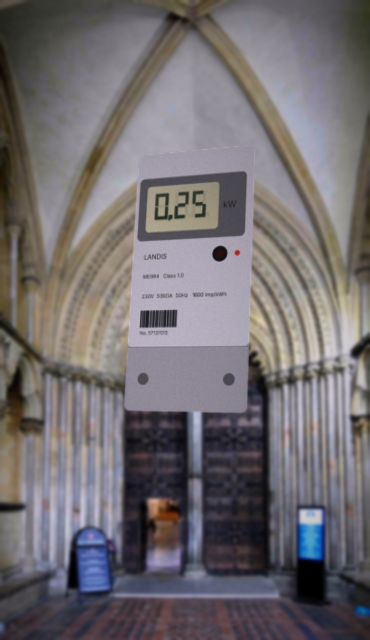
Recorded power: 0.25 kW
